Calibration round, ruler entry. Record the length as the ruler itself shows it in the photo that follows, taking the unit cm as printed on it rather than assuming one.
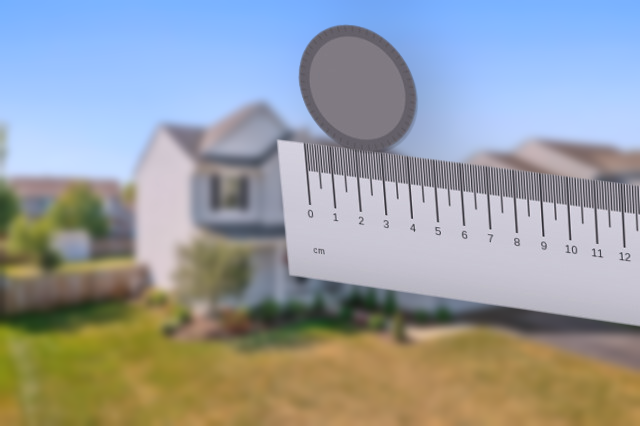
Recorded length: 4.5 cm
